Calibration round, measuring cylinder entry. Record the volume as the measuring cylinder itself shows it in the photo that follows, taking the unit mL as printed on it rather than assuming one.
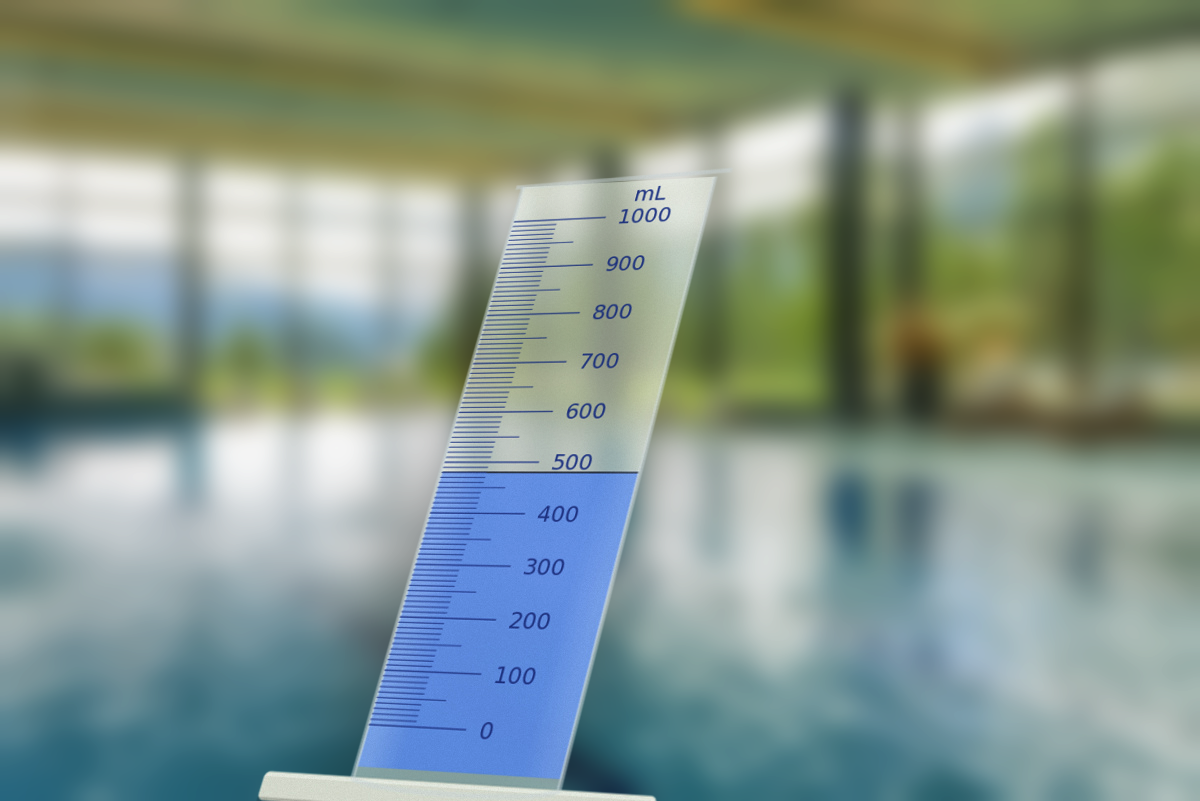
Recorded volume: 480 mL
